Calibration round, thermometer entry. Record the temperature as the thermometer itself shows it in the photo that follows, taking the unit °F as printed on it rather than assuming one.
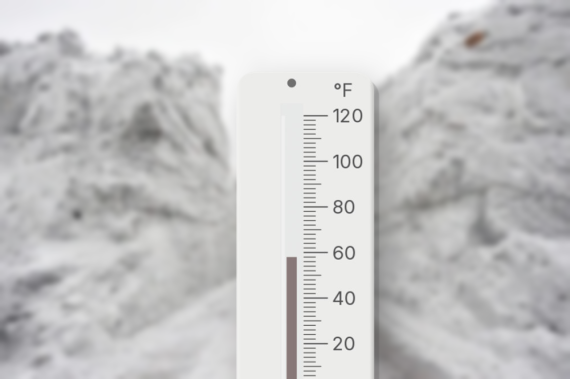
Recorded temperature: 58 °F
